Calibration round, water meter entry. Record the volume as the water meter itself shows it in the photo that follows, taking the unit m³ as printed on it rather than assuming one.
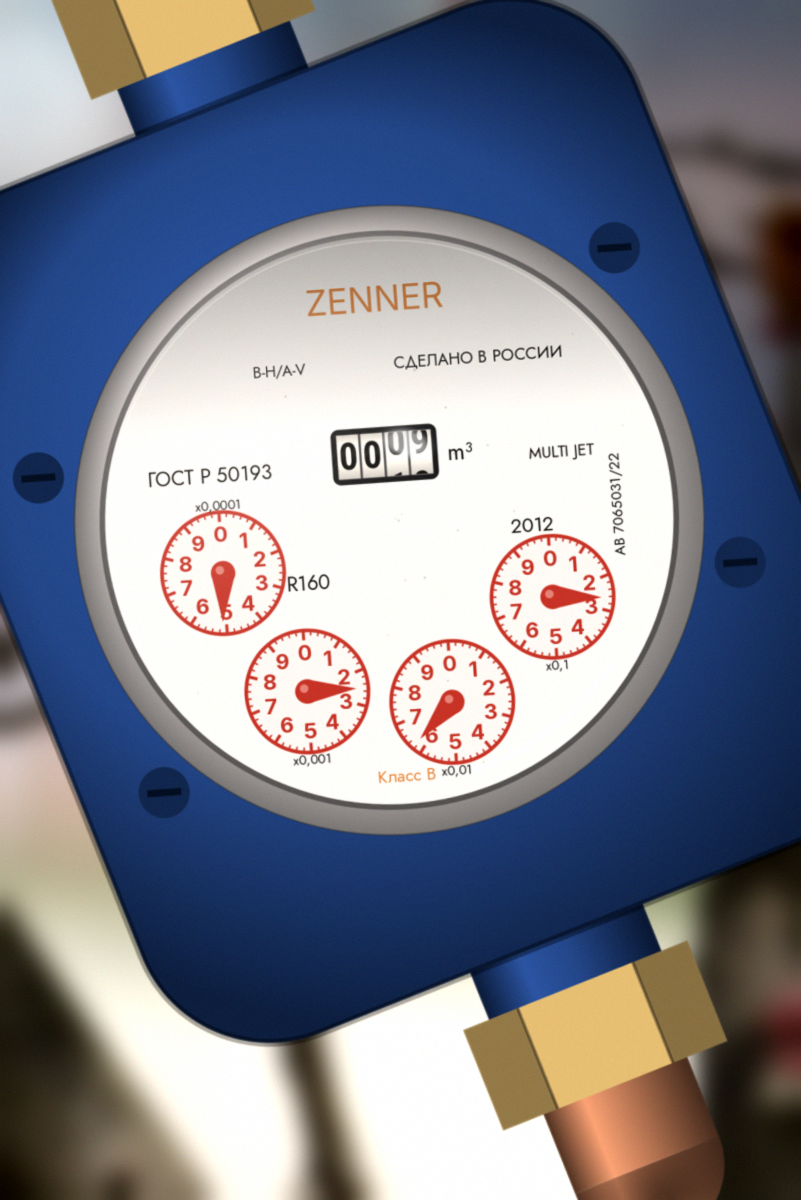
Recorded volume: 9.2625 m³
